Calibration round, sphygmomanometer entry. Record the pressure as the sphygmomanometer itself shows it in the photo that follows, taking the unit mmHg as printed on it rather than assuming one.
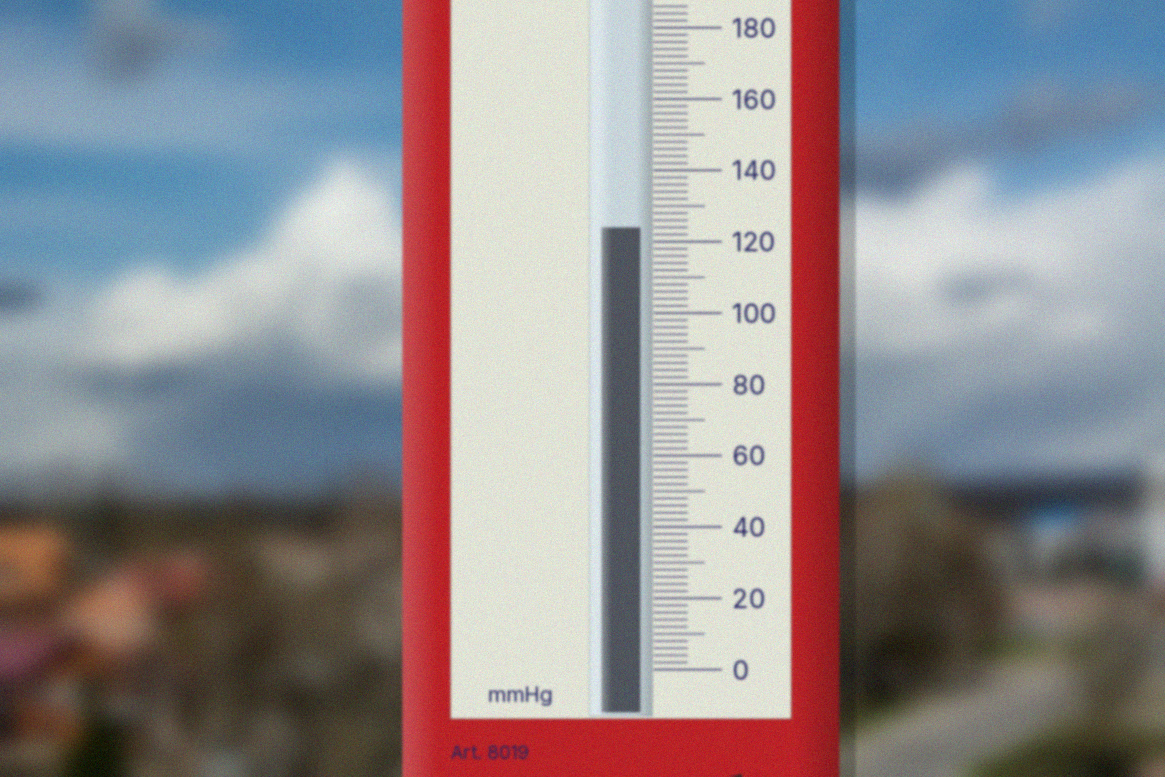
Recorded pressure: 124 mmHg
